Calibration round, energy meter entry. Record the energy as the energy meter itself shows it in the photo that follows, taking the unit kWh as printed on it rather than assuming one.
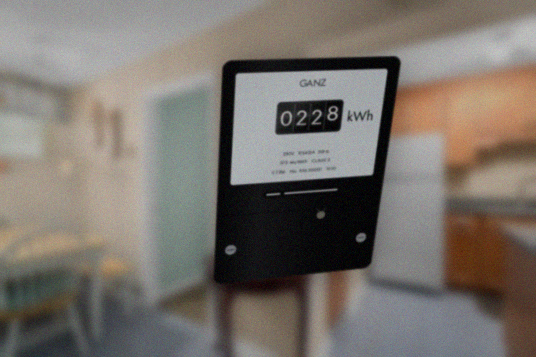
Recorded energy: 228 kWh
